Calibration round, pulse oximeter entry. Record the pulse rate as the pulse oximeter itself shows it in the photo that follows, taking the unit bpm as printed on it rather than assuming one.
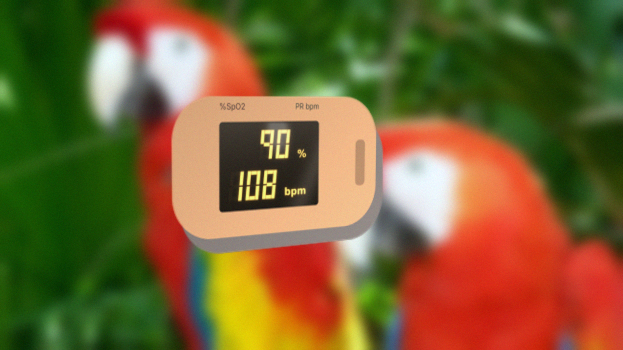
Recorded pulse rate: 108 bpm
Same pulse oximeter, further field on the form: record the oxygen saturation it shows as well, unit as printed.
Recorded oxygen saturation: 90 %
